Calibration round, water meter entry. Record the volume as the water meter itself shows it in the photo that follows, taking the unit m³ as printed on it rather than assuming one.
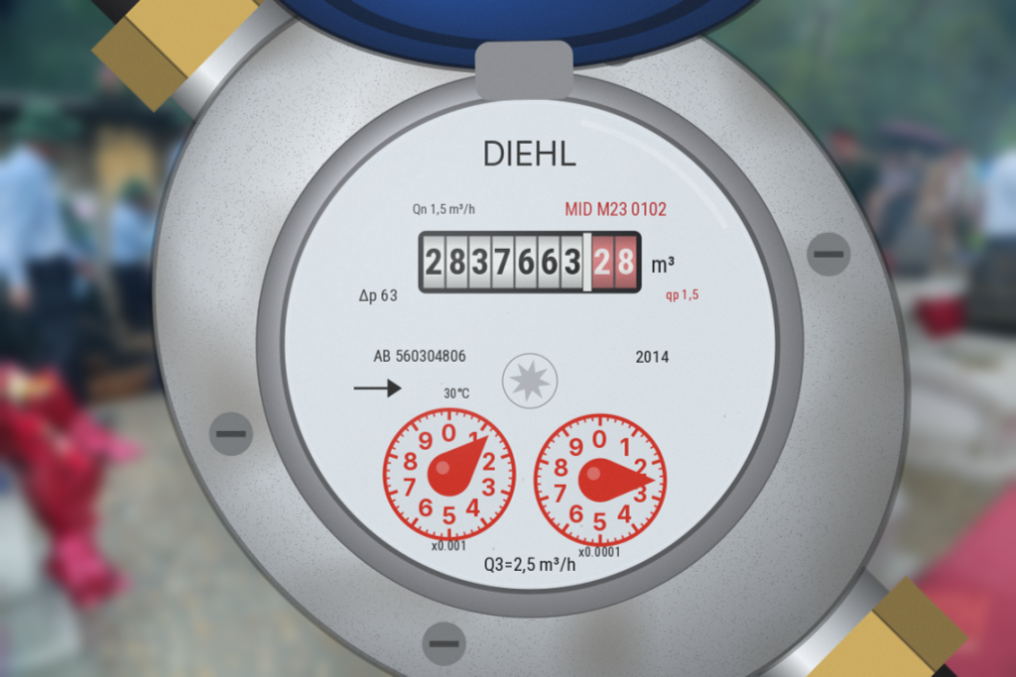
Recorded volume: 2837663.2812 m³
